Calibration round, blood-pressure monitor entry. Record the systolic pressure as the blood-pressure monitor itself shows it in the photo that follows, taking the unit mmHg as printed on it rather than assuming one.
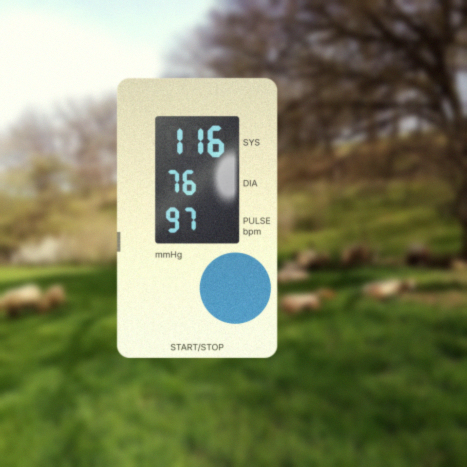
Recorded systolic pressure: 116 mmHg
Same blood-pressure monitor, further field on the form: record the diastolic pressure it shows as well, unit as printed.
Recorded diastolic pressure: 76 mmHg
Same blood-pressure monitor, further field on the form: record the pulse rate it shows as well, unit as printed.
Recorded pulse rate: 97 bpm
